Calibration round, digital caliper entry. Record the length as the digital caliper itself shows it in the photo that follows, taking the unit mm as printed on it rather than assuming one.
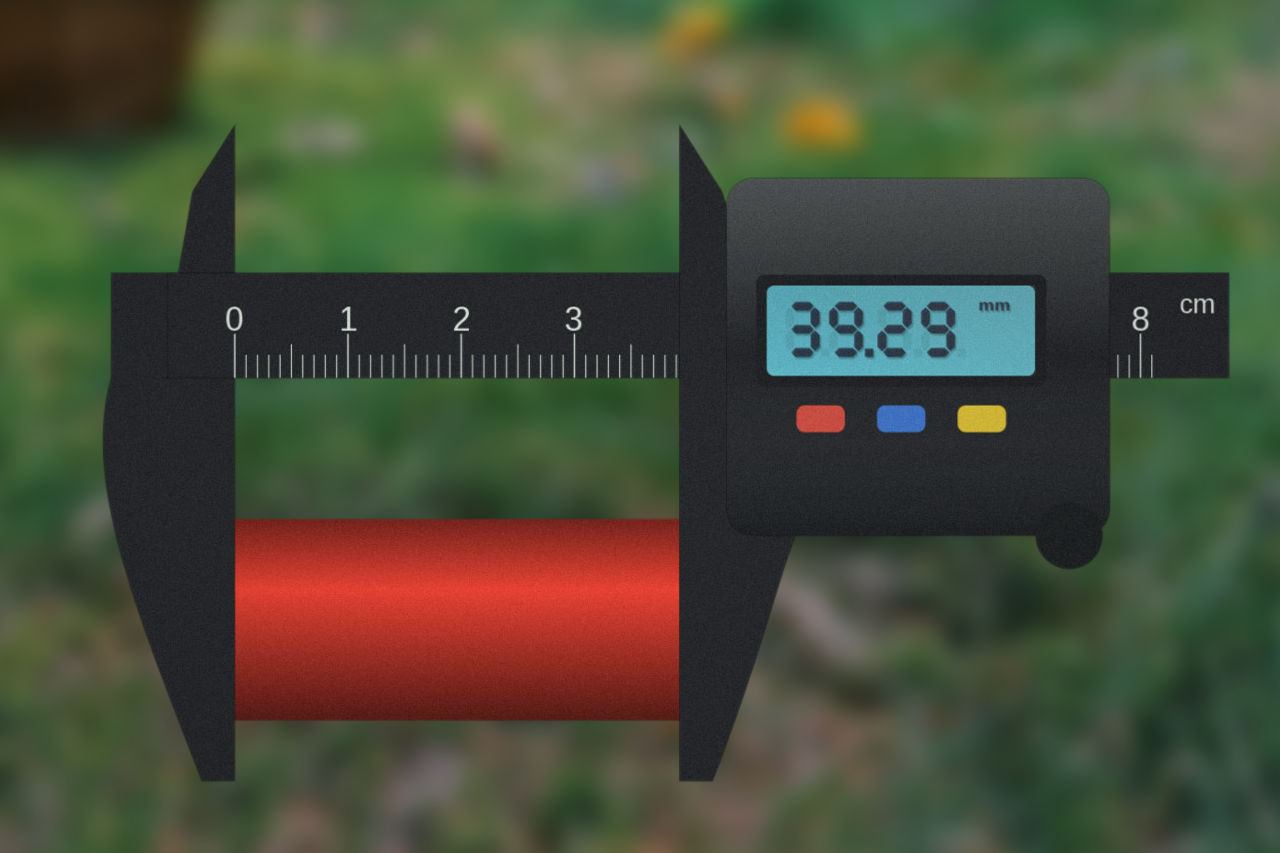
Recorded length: 39.29 mm
